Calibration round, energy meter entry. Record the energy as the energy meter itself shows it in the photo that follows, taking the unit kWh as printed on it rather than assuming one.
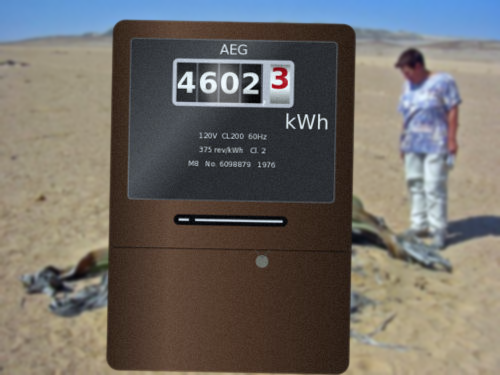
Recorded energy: 4602.3 kWh
